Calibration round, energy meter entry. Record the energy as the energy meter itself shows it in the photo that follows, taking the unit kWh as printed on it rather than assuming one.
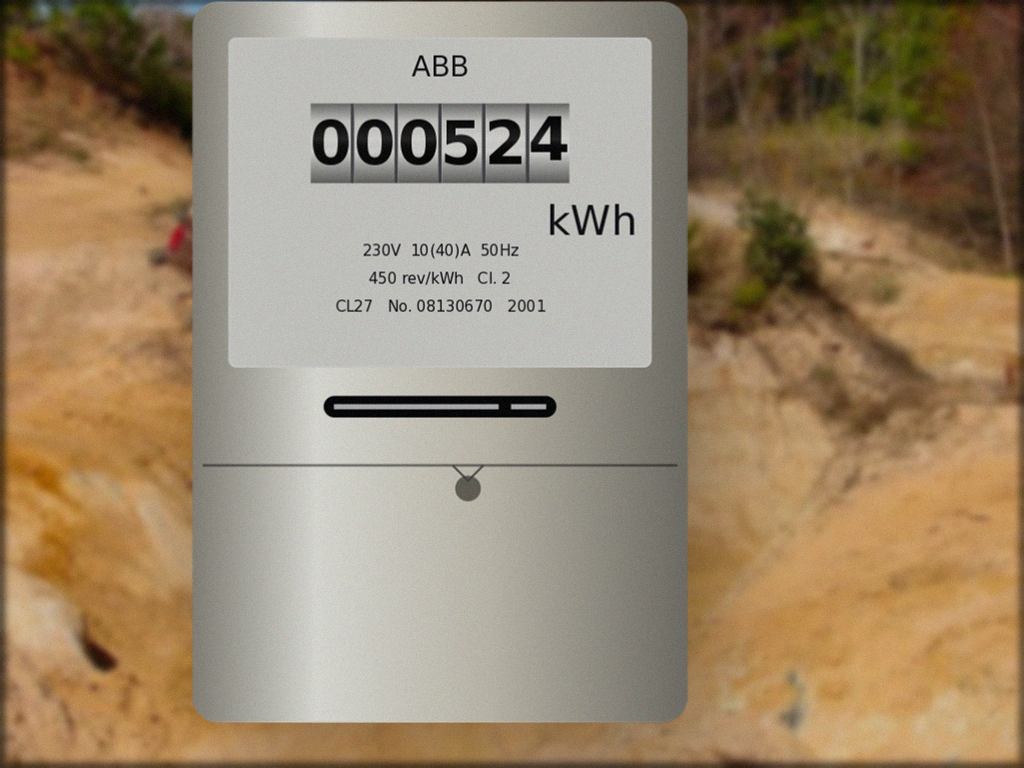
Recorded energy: 524 kWh
